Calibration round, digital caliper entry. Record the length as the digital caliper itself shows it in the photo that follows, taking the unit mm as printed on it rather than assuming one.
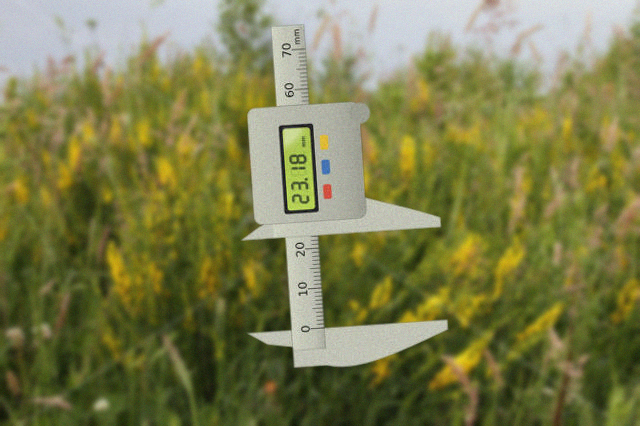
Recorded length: 23.18 mm
